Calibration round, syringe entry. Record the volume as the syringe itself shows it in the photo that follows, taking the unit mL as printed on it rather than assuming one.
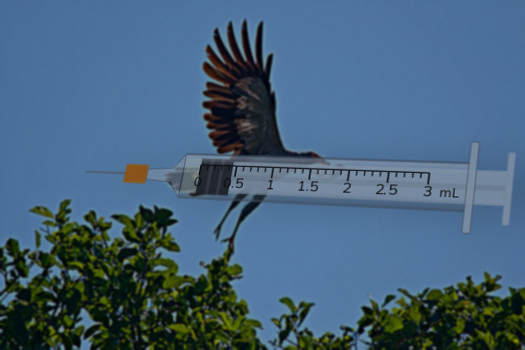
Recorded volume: 0 mL
